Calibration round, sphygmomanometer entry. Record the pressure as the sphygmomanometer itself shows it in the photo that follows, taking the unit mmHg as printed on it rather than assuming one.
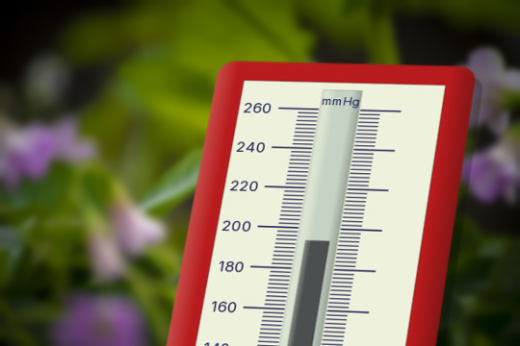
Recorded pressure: 194 mmHg
